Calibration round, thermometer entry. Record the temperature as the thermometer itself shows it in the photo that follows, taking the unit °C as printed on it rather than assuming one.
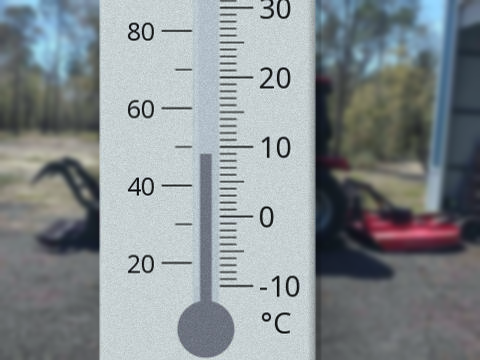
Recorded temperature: 9 °C
